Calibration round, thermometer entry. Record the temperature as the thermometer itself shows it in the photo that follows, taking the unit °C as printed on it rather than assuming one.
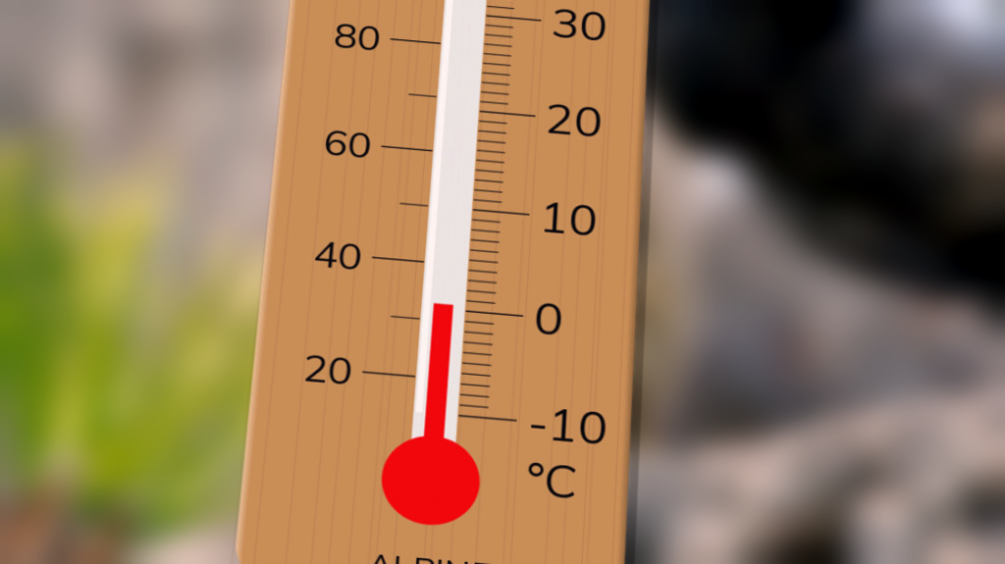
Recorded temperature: 0.5 °C
